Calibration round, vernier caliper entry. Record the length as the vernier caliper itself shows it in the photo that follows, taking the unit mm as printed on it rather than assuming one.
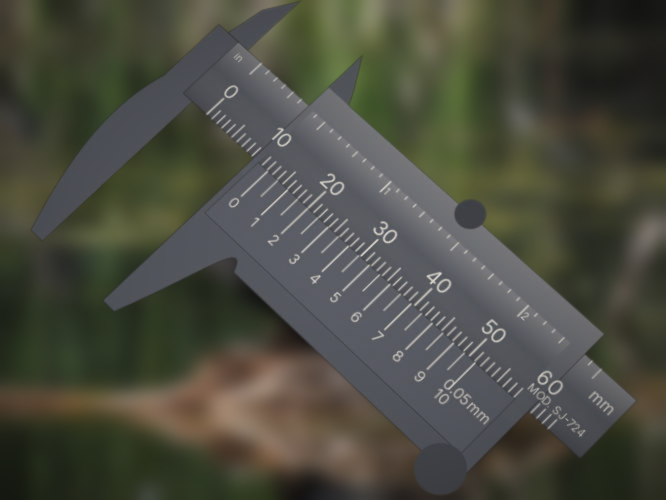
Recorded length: 12.2 mm
